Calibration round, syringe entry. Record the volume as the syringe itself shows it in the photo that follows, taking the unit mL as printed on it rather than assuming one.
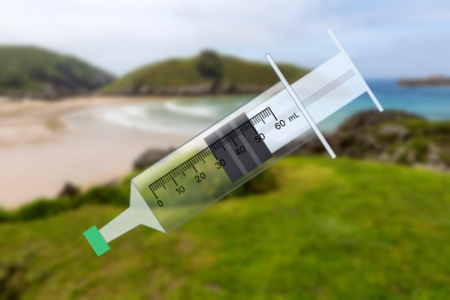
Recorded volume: 30 mL
